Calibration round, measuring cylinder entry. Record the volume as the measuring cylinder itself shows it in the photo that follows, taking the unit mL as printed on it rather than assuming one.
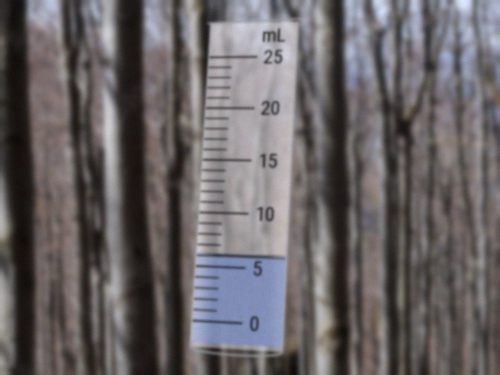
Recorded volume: 6 mL
